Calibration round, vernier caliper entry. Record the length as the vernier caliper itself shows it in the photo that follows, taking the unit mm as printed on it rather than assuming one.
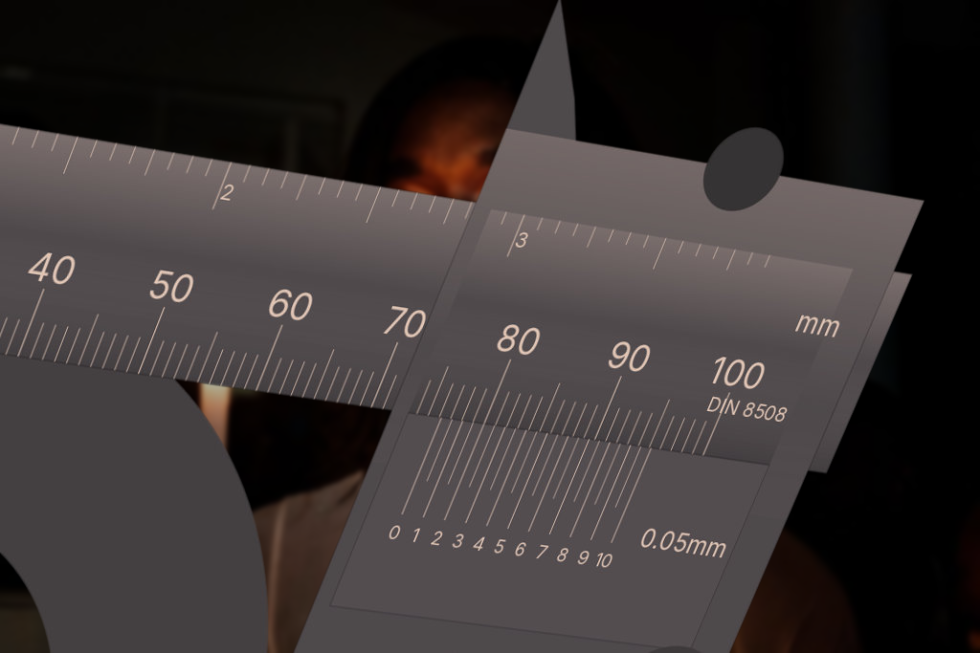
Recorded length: 76.2 mm
